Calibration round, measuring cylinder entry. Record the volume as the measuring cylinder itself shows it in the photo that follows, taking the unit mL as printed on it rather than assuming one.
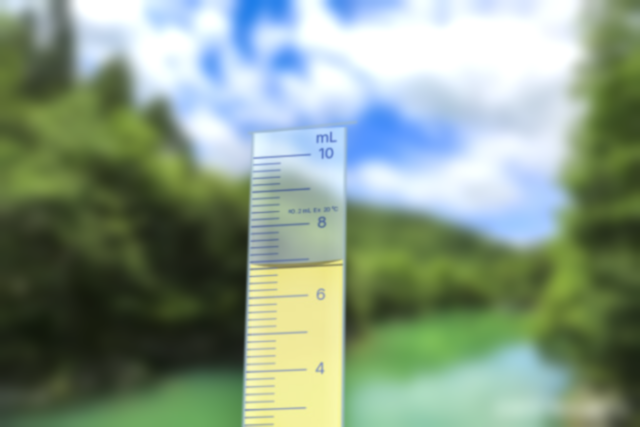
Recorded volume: 6.8 mL
